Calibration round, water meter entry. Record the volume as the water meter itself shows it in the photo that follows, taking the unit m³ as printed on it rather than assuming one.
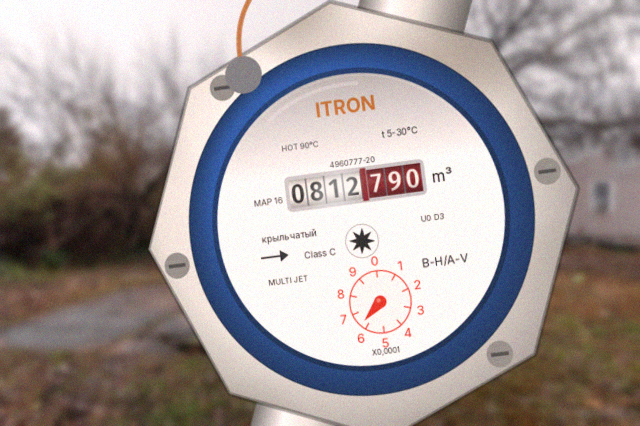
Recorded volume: 812.7906 m³
